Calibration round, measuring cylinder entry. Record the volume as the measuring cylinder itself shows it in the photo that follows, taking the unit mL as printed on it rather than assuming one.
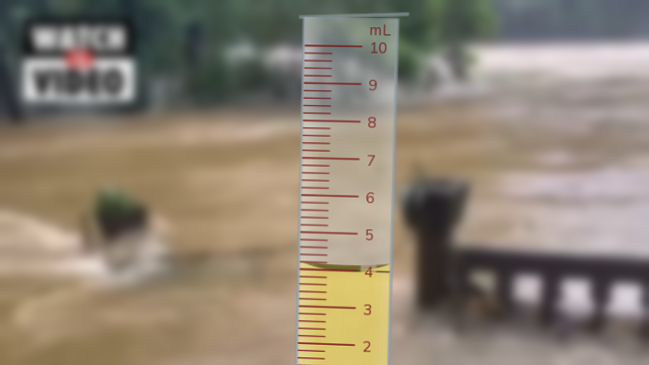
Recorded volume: 4 mL
